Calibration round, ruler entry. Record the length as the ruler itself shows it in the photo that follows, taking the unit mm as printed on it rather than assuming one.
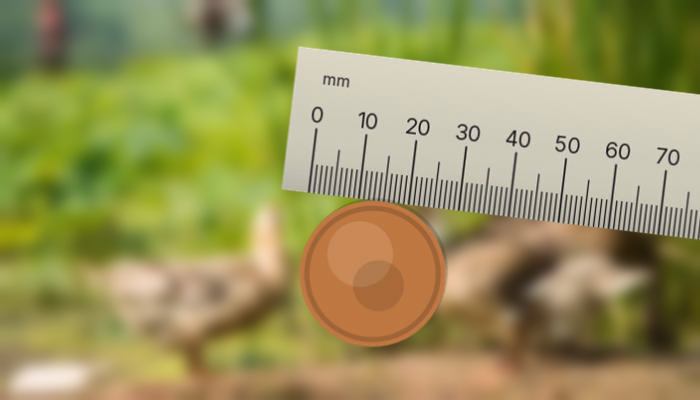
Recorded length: 29 mm
